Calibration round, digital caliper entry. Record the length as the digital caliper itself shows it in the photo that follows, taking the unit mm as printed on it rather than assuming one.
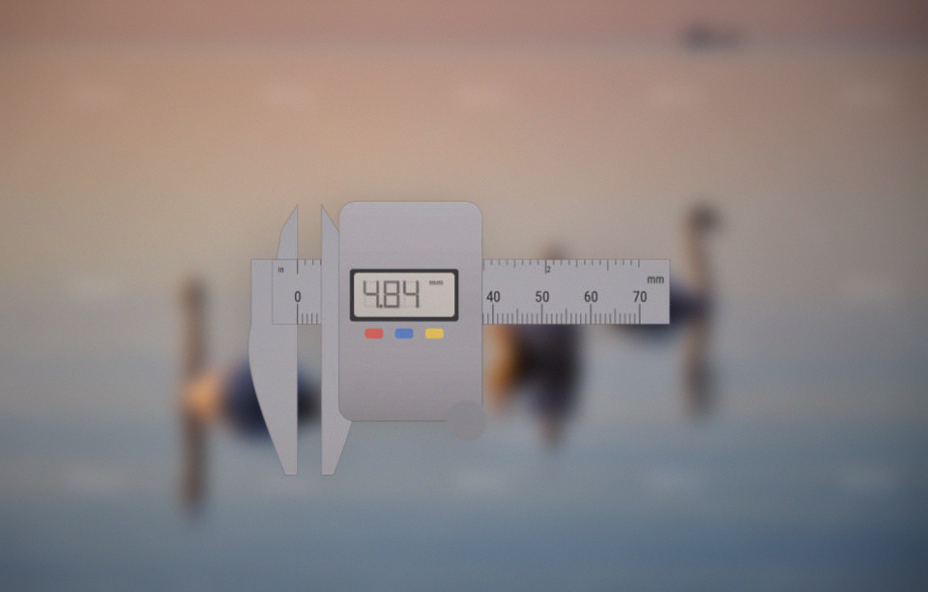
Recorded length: 4.84 mm
